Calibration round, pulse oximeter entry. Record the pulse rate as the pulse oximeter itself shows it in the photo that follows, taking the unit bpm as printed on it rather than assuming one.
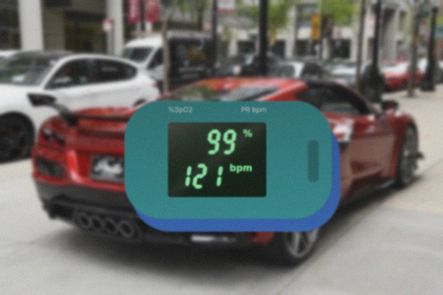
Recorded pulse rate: 121 bpm
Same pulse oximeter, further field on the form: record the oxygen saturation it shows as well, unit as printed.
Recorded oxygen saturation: 99 %
